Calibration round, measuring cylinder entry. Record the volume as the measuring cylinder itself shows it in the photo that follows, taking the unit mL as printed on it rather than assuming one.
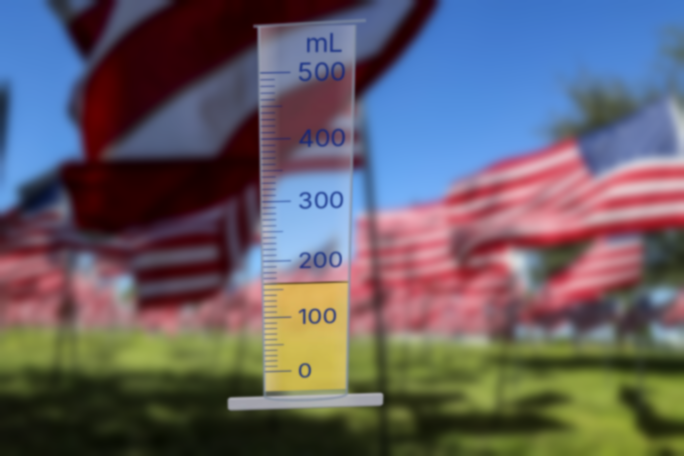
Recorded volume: 160 mL
